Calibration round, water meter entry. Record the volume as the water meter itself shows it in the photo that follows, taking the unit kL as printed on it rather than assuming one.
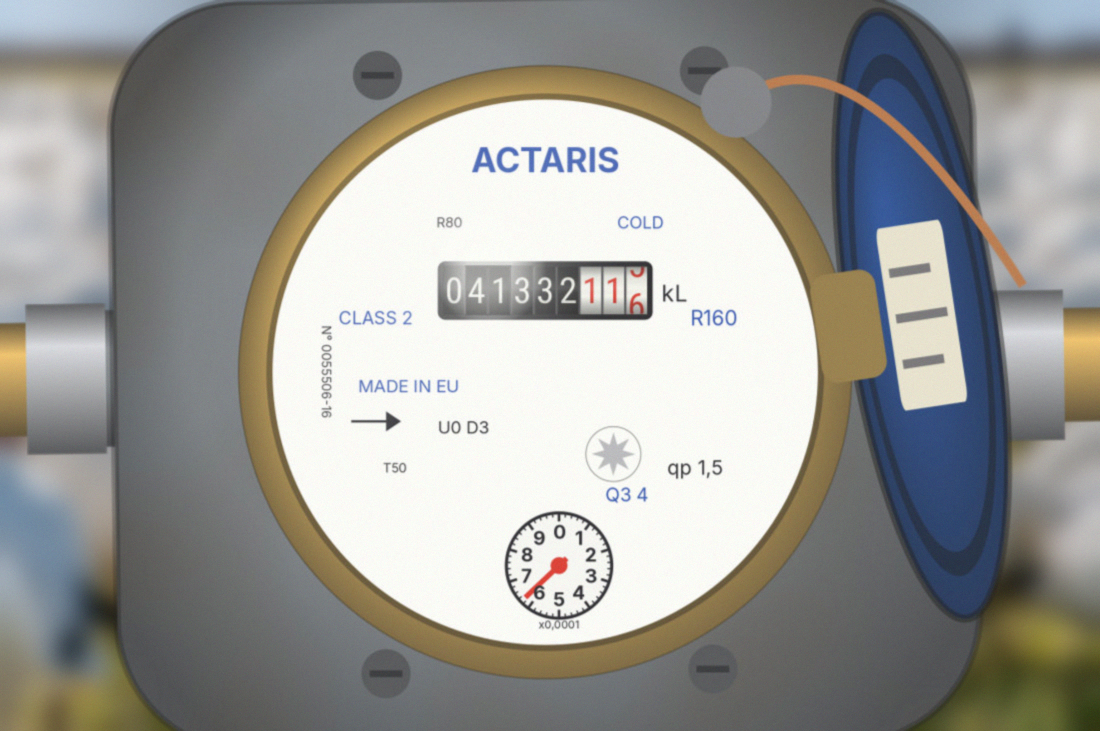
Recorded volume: 41332.1156 kL
